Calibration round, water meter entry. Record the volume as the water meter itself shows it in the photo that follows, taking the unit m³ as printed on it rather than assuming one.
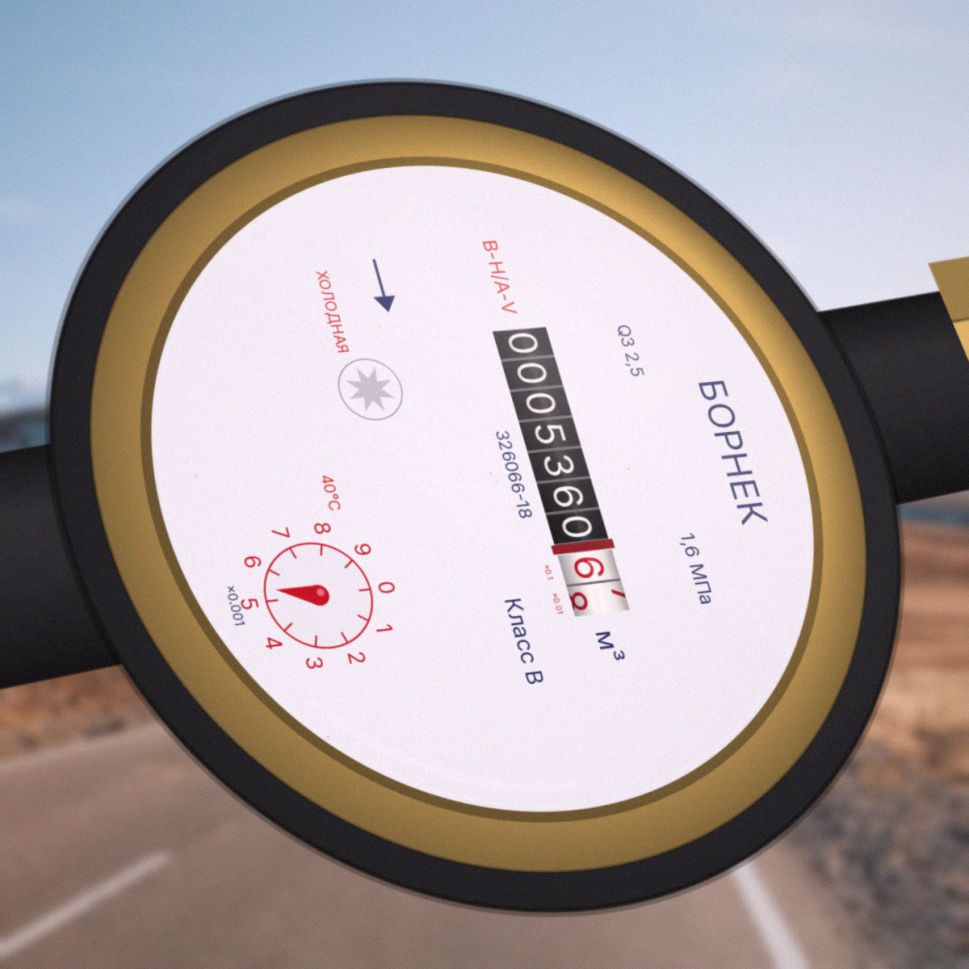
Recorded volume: 5360.675 m³
